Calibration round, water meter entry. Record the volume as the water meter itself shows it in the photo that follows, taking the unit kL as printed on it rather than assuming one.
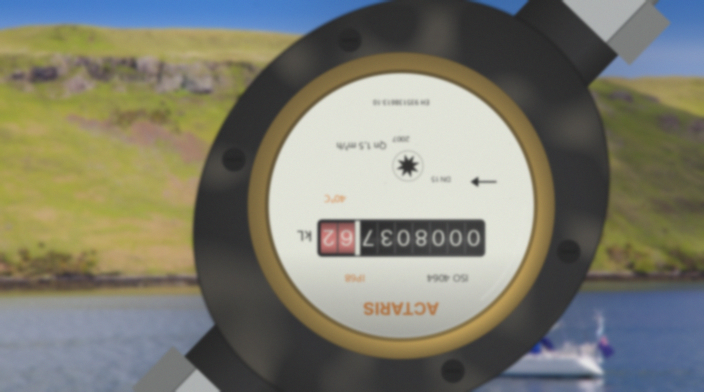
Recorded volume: 8037.62 kL
